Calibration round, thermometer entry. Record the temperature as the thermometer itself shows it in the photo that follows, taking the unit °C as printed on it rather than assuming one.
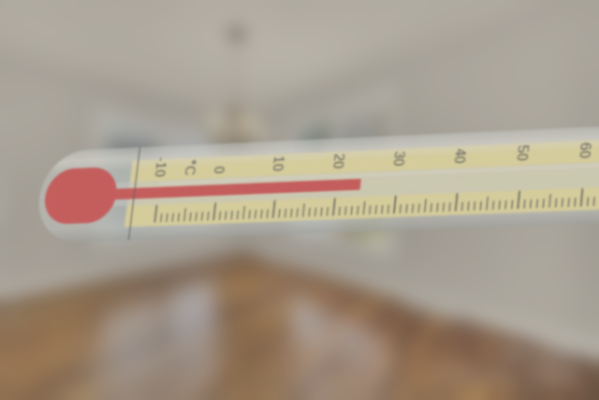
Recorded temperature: 24 °C
